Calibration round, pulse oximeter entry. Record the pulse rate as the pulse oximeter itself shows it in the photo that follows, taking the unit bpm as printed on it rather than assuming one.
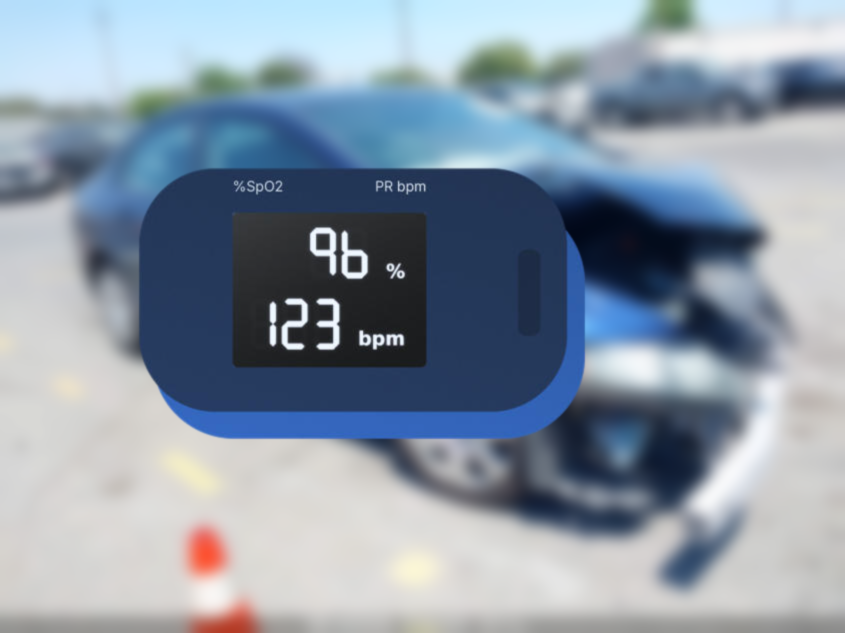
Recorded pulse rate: 123 bpm
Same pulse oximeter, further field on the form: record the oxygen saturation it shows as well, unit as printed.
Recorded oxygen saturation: 96 %
